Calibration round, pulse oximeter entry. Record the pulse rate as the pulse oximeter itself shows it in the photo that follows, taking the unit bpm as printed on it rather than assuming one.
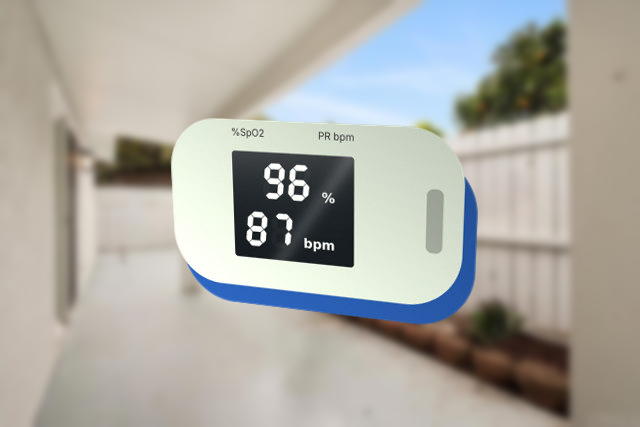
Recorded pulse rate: 87 bpm
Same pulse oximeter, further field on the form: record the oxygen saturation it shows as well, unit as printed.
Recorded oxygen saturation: 96 %
